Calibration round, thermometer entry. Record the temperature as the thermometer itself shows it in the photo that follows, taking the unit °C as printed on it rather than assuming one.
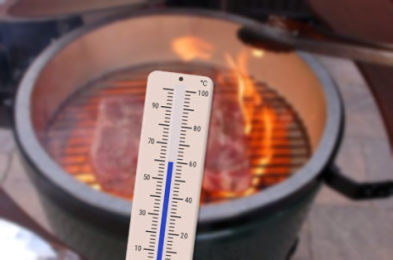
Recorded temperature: 60 °C
